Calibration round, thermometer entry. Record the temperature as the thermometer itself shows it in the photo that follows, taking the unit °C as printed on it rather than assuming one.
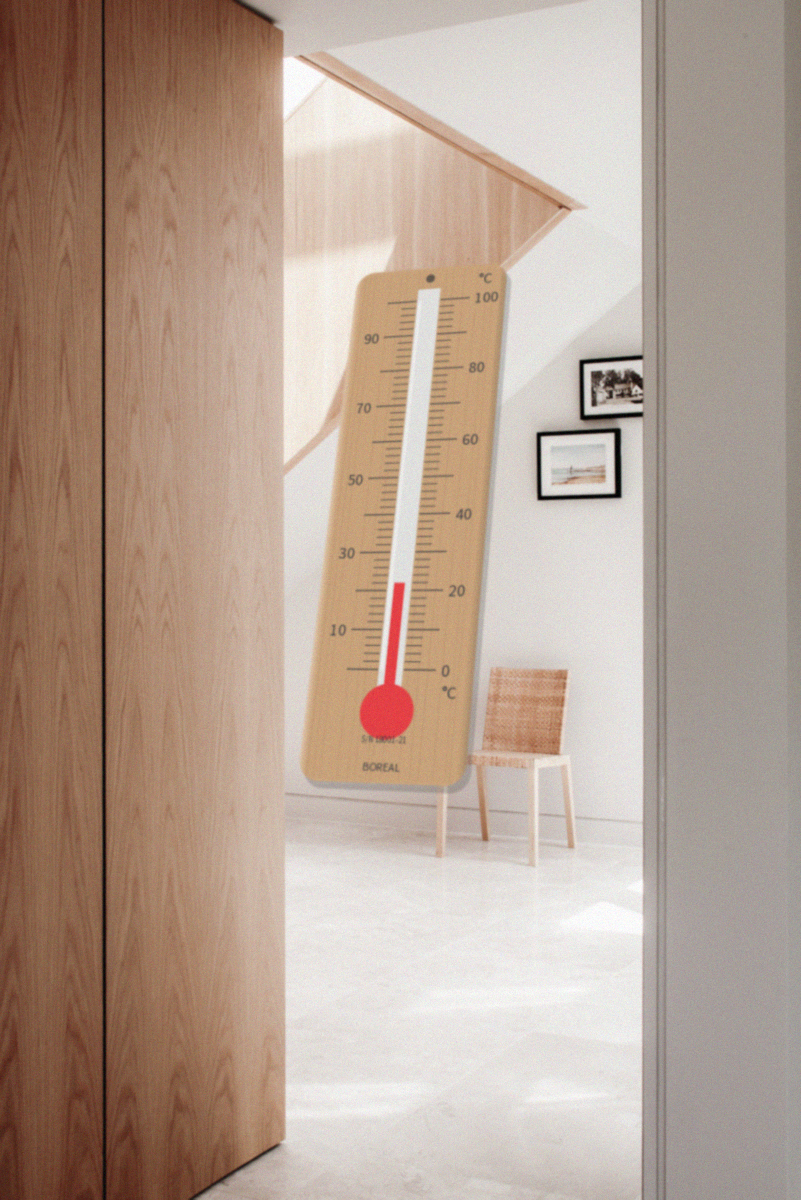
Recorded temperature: 22 °C
